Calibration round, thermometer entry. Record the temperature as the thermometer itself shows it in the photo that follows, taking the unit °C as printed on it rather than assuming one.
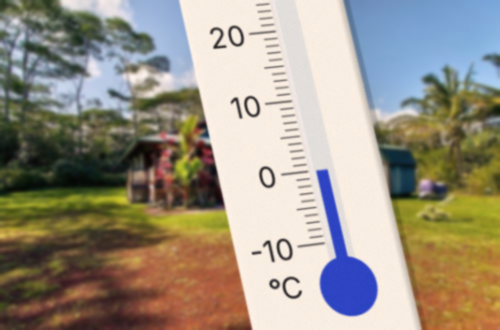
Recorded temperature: 0 °C
